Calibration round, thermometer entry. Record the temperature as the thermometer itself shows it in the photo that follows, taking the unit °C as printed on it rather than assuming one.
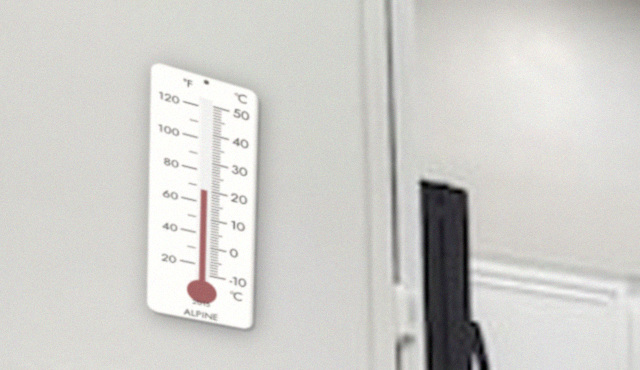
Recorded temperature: 20 °C
